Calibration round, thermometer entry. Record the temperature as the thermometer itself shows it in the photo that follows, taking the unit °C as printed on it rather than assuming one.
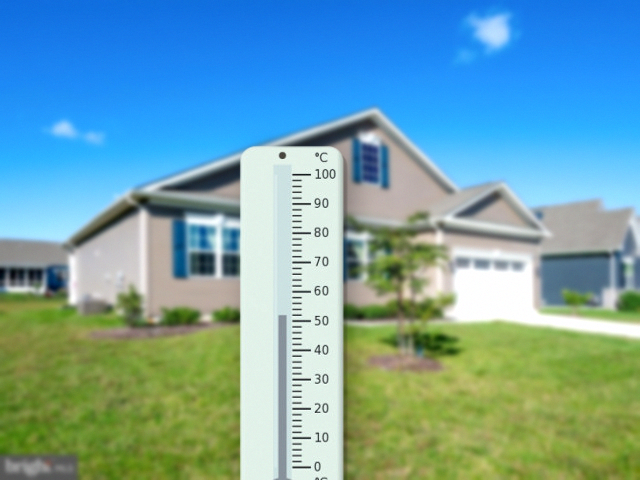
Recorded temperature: 52 °C
